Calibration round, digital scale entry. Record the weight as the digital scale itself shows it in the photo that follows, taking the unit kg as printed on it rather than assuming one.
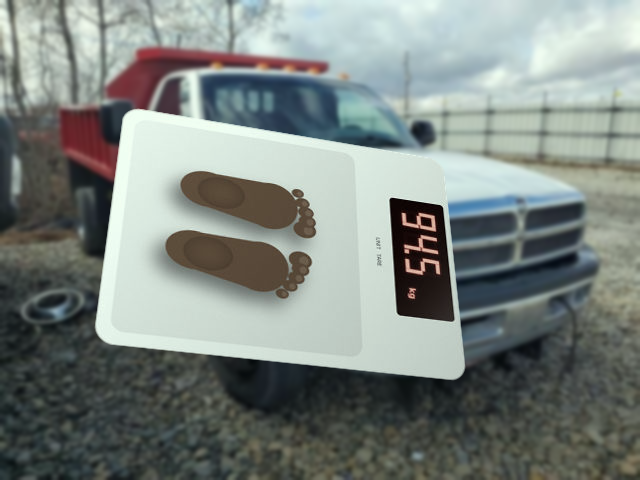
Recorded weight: 94.5 kg
